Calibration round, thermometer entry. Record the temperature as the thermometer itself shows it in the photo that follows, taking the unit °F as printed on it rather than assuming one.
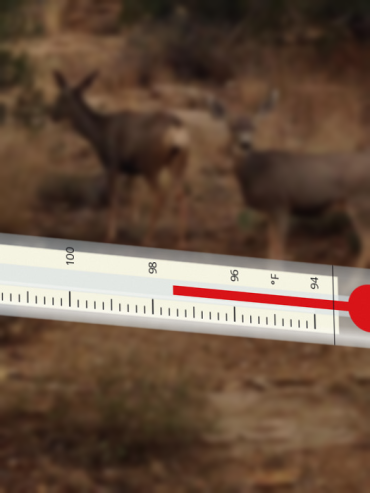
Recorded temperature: 97.5 °F
